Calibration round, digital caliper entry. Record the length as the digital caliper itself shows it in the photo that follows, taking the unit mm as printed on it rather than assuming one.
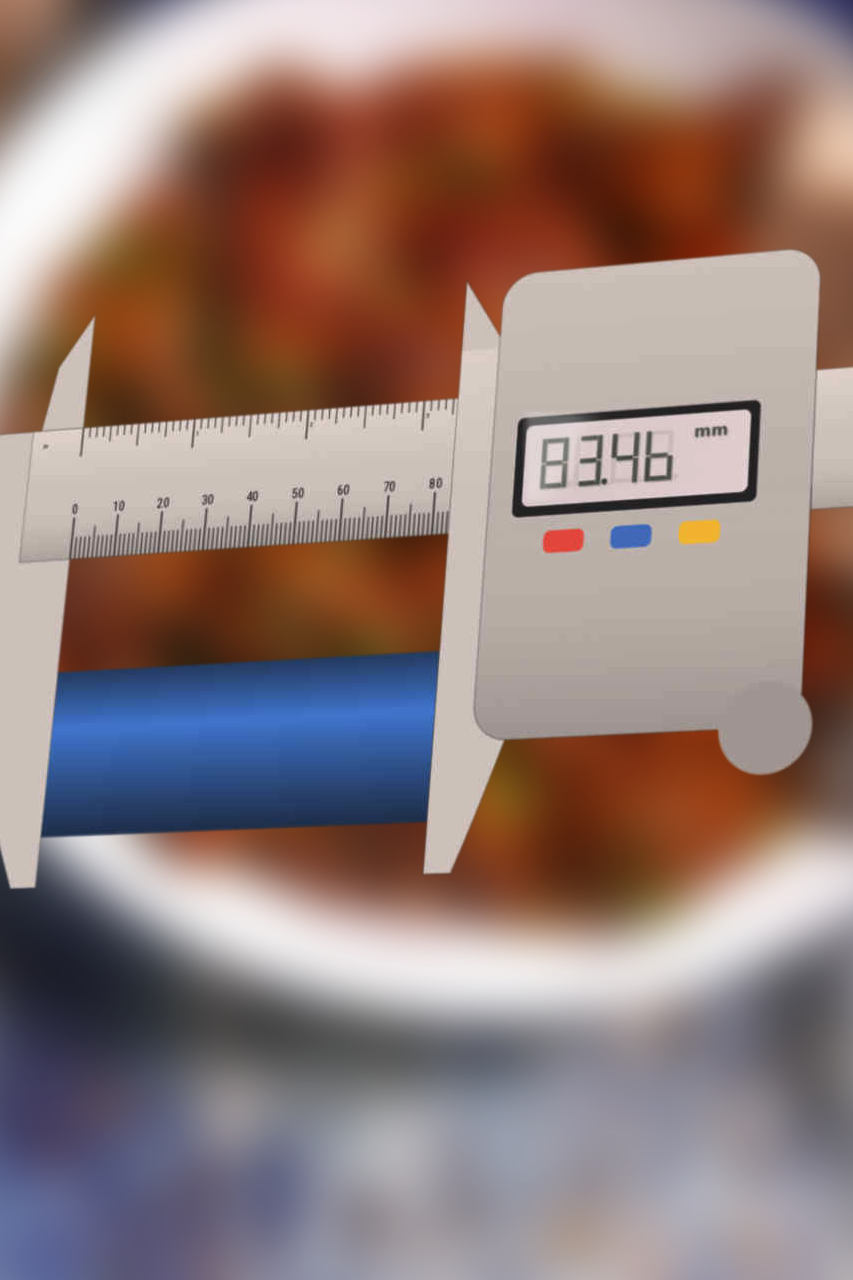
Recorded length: 83.46 mm
